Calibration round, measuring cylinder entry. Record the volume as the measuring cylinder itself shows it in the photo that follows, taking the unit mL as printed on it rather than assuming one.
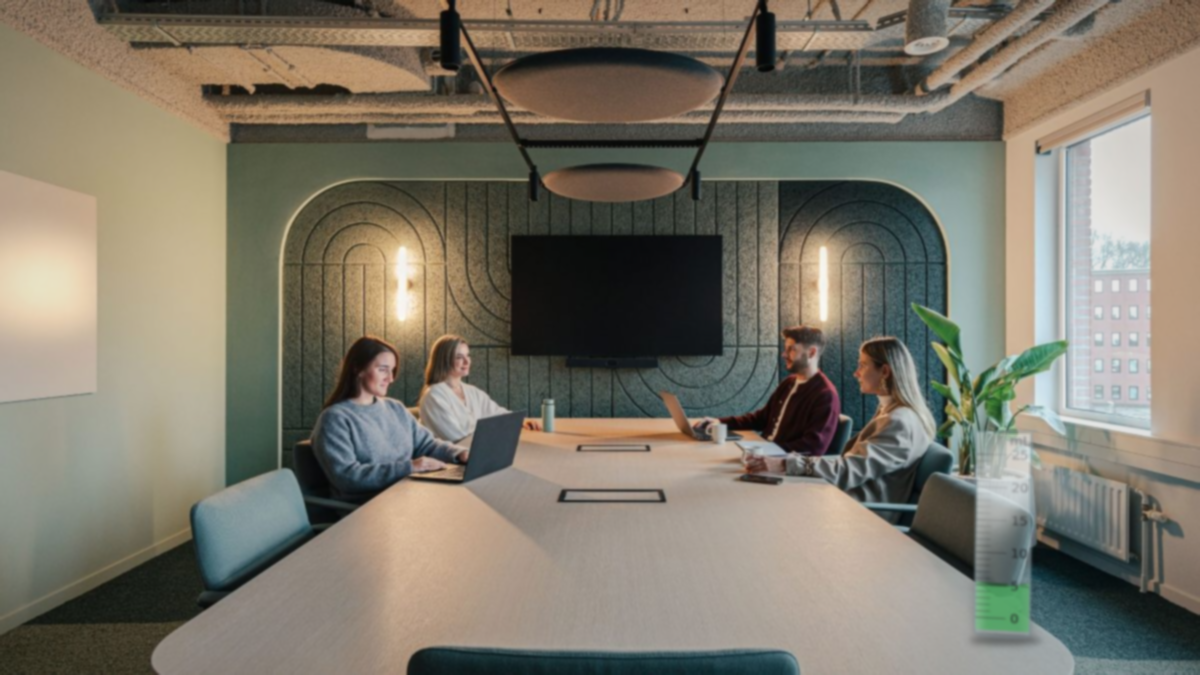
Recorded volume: 5 mL
